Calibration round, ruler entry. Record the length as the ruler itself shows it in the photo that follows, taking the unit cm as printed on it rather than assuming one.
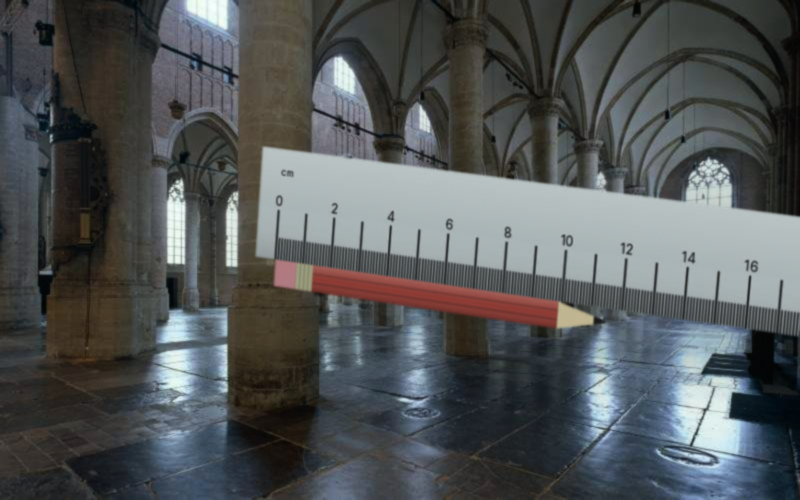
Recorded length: 11.5 cm
